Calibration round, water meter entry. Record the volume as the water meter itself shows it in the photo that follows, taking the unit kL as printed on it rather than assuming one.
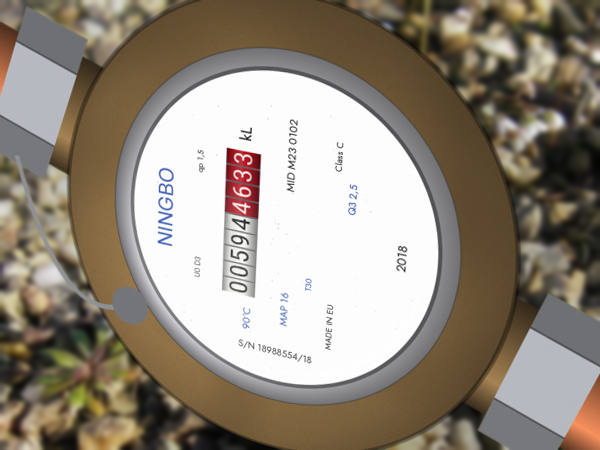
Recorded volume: 594.4633 kL
